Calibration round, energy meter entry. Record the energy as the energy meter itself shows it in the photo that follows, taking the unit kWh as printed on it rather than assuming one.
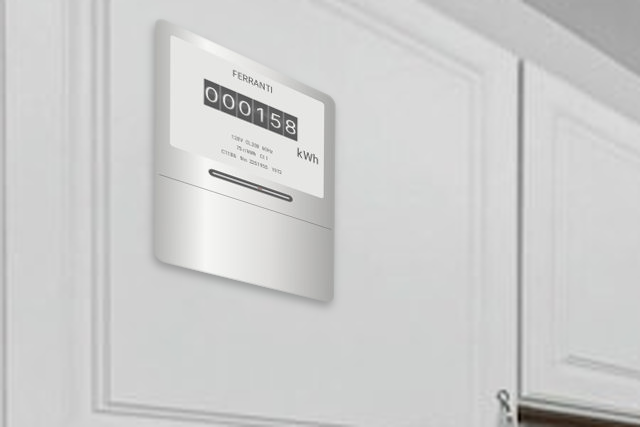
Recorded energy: 158 kWh
